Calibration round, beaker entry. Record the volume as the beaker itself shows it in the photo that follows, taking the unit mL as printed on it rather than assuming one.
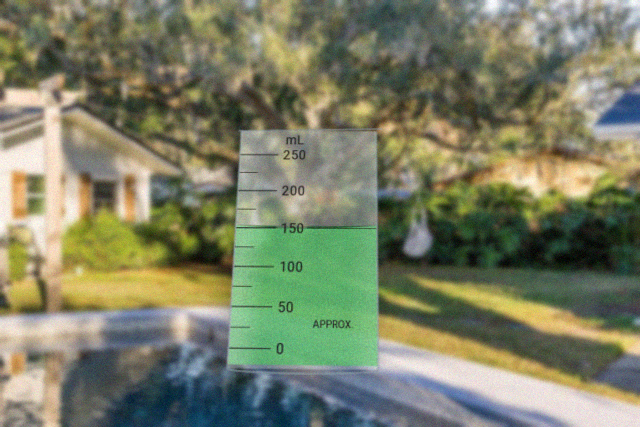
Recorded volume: 150 mL
